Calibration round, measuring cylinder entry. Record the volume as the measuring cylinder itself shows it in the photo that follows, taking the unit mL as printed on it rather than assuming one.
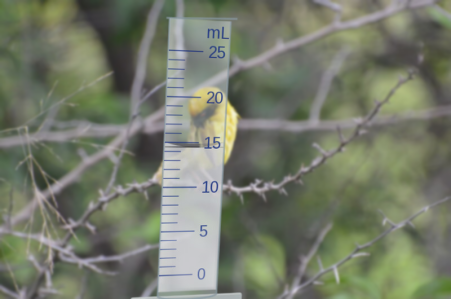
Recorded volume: 14.5 mL
